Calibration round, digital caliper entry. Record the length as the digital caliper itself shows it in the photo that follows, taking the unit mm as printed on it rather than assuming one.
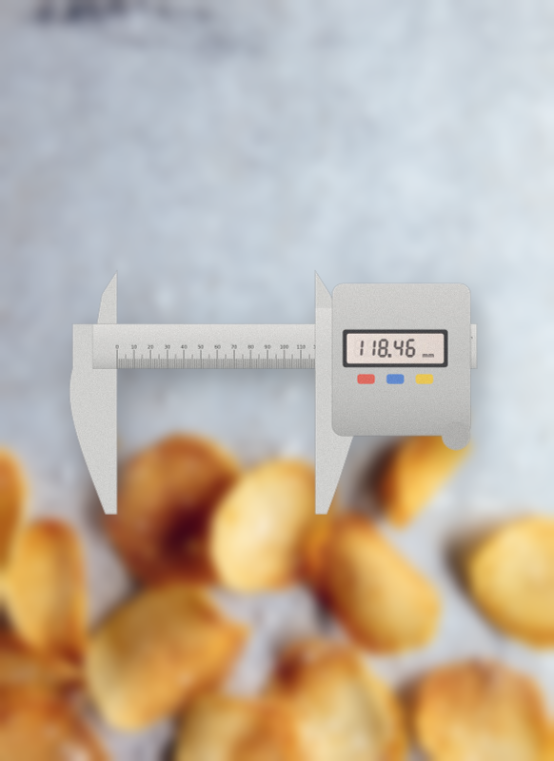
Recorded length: 118.46 mm
